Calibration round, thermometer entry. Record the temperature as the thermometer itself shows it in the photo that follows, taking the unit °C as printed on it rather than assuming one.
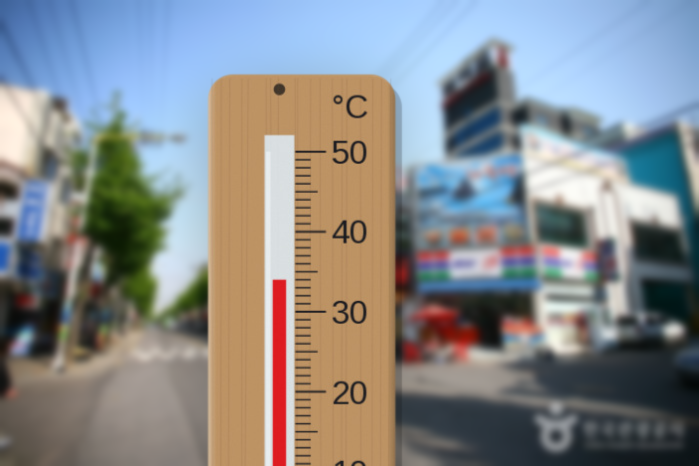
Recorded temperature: 34 °C
